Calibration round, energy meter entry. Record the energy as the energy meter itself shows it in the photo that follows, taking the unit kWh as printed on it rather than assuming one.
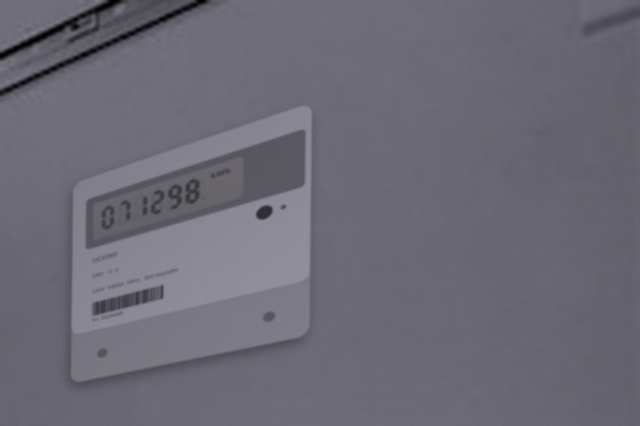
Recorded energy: 71298 kWh
